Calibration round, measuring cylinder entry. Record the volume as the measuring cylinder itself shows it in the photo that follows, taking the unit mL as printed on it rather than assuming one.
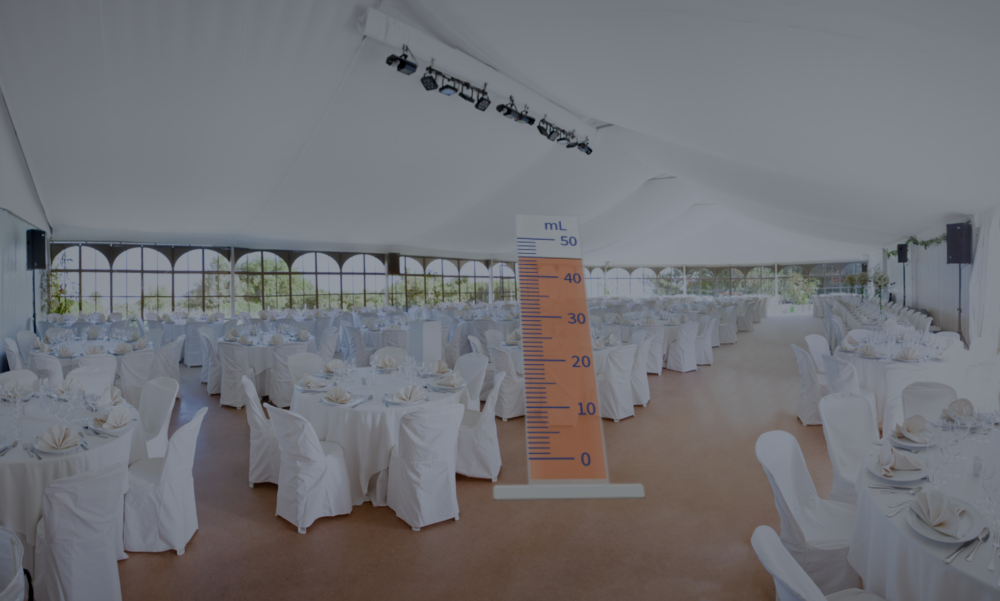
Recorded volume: 45 mL
